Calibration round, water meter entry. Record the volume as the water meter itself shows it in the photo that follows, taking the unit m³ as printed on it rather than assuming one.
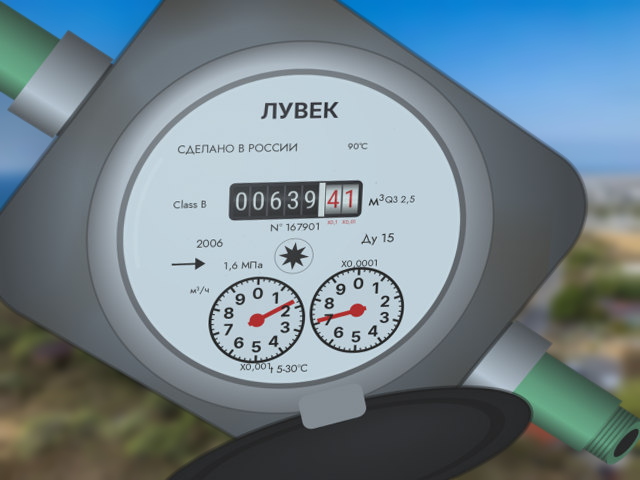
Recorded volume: 639.4117 m³
